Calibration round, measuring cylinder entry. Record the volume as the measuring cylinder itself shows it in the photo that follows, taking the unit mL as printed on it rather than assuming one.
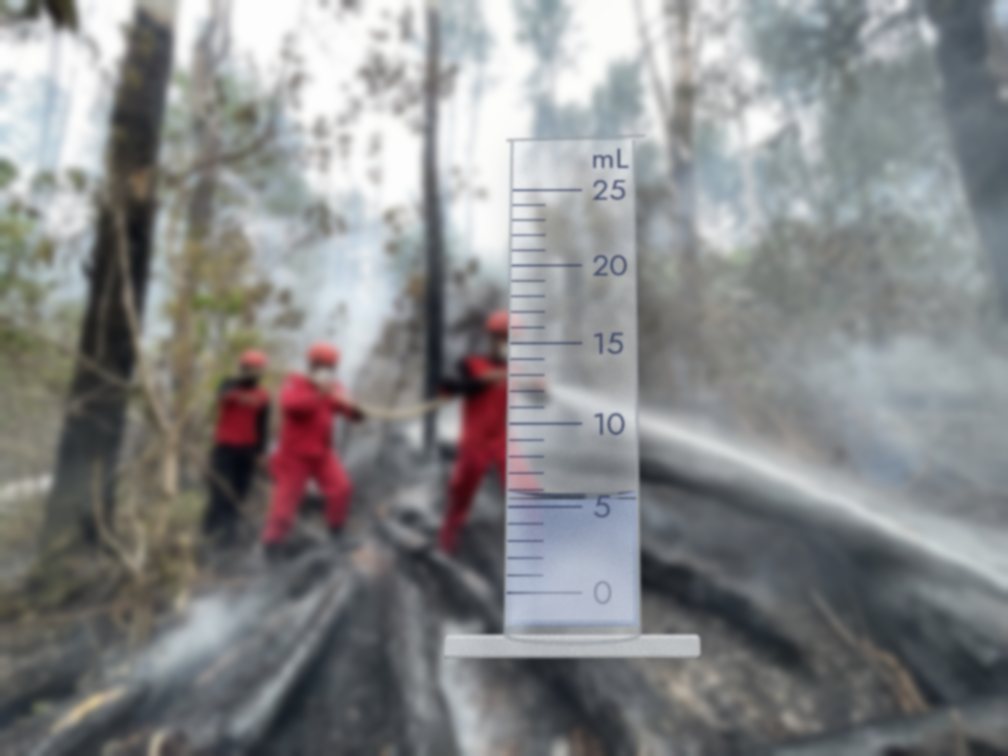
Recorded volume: 5.5 mL
